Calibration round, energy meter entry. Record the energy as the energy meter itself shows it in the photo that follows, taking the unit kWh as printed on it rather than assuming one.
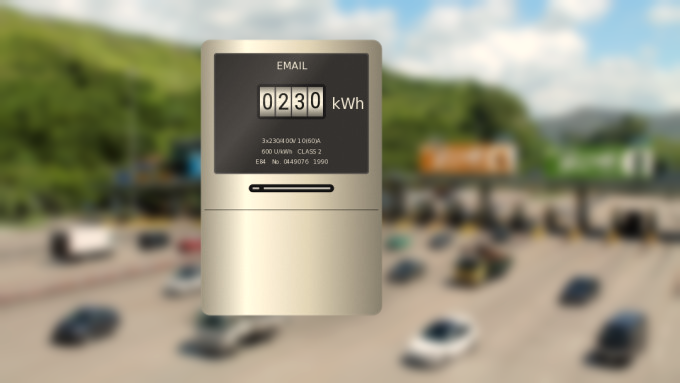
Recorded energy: 230 kWh
